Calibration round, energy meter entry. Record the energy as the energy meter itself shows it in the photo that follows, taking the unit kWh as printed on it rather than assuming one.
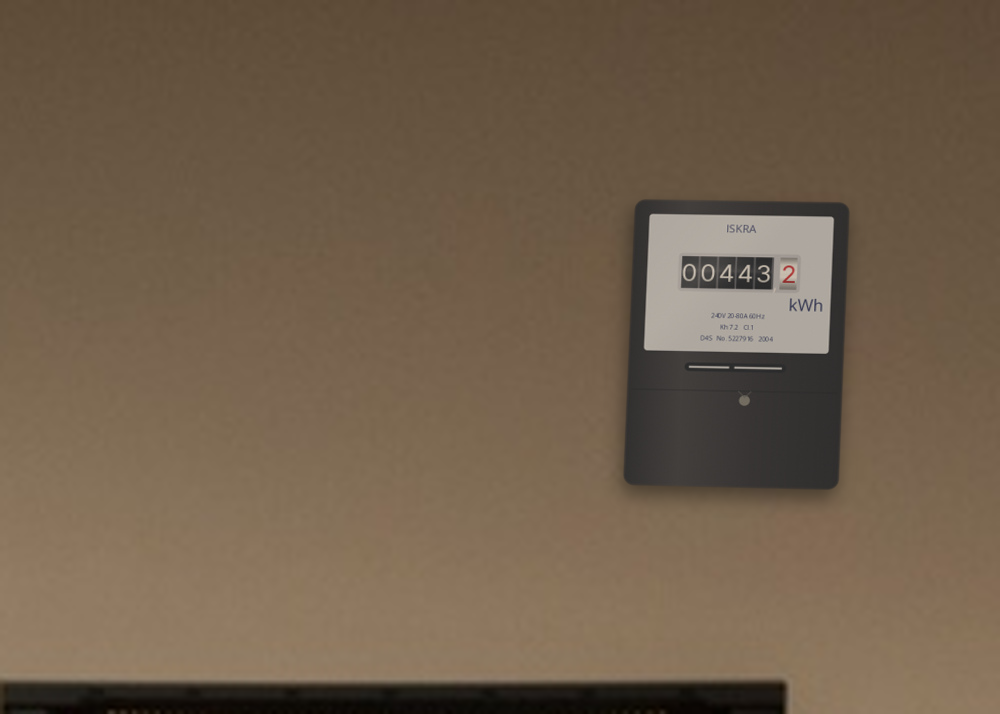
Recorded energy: 443.2 kWh
